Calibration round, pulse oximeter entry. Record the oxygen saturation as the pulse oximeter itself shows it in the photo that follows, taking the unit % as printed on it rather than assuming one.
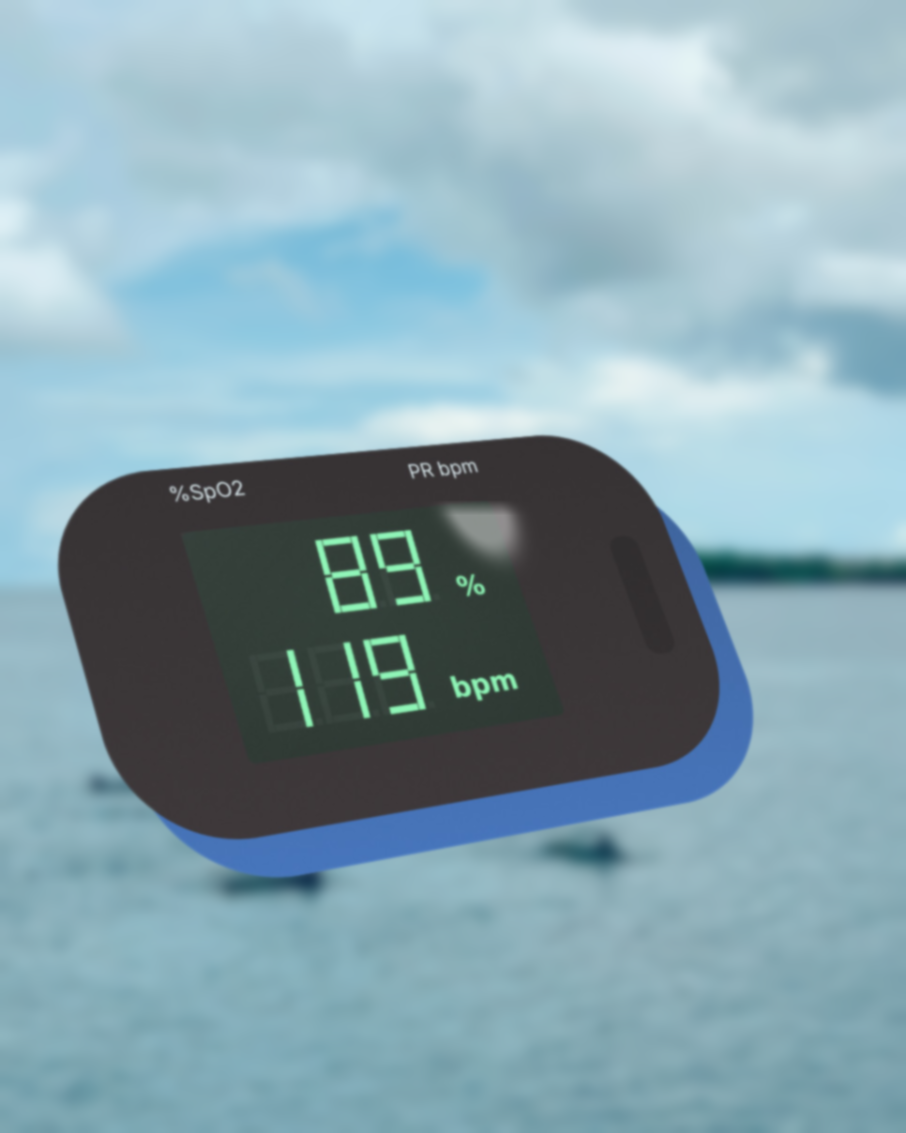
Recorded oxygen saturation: 89 %
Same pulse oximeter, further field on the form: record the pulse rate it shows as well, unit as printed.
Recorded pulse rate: 119 bpm
